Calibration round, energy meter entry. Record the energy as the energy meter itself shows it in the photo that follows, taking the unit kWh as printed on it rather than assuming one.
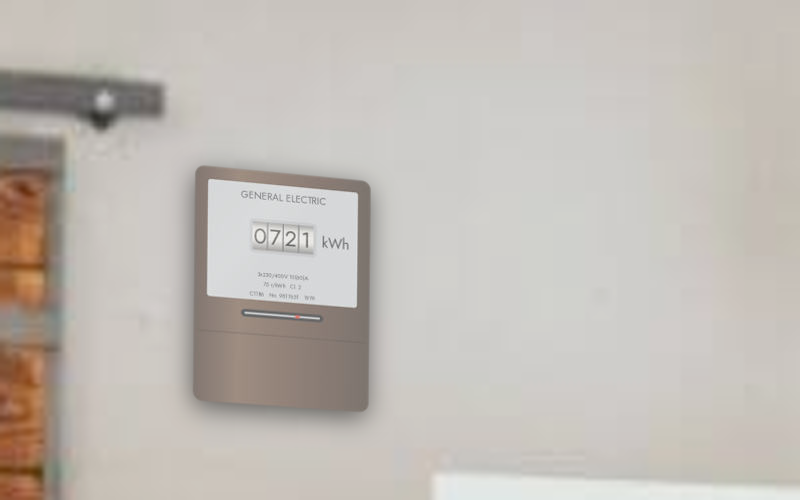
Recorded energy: 721 kWh
